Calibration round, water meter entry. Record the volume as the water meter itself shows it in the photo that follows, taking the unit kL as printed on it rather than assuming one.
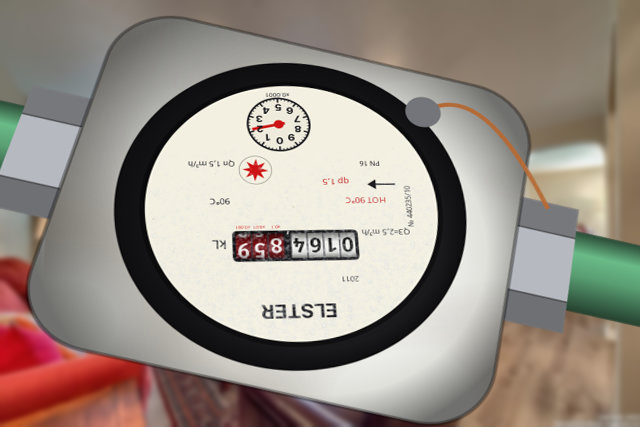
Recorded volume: 164.8592 kL
